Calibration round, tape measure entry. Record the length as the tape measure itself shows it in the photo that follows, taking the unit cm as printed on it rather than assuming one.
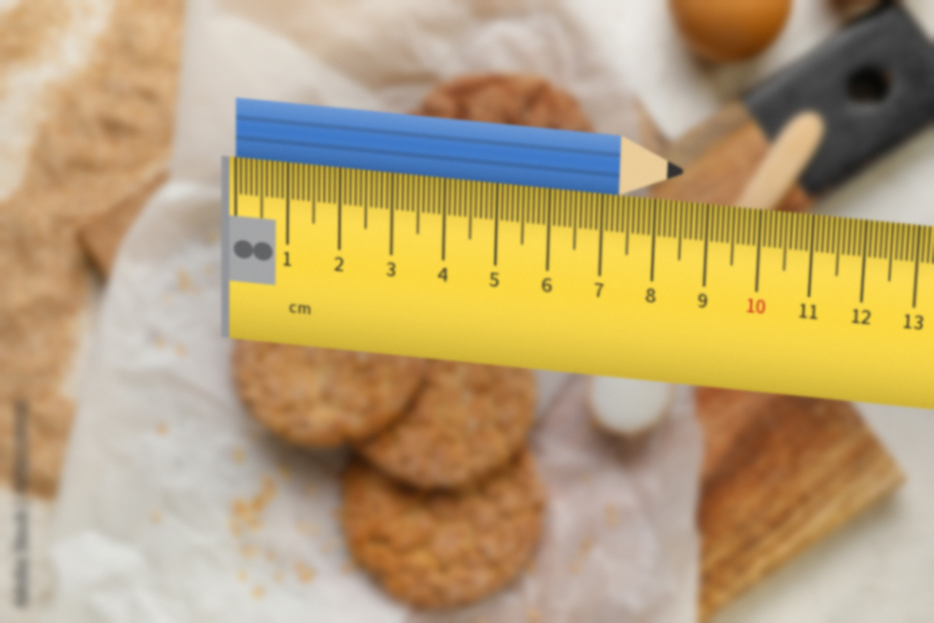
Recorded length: 8.5 cm
